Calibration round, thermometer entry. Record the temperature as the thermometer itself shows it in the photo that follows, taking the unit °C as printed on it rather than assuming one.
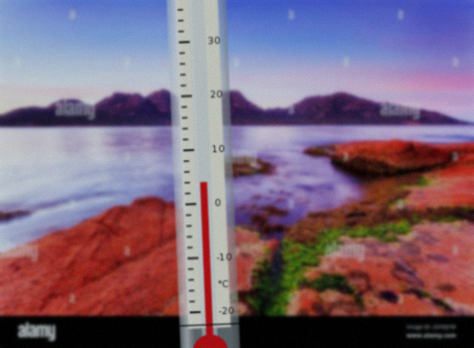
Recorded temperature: 4 °C
